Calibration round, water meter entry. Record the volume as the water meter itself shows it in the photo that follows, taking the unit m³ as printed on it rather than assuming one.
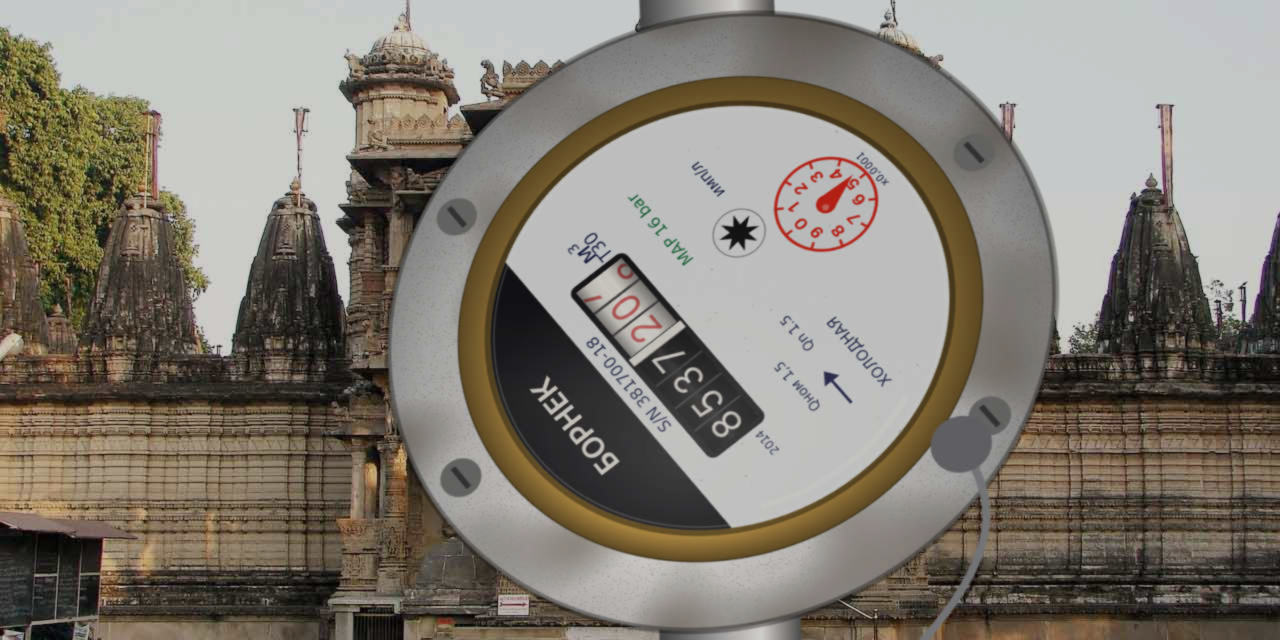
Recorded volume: 8537.2074 m³
